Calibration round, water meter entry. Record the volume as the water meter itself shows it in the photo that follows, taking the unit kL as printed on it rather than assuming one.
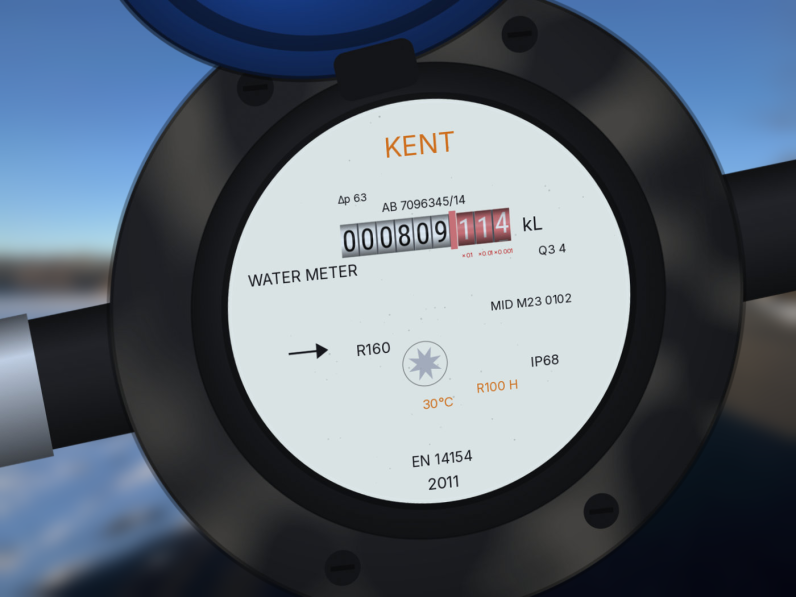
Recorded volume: 809.114 kL
